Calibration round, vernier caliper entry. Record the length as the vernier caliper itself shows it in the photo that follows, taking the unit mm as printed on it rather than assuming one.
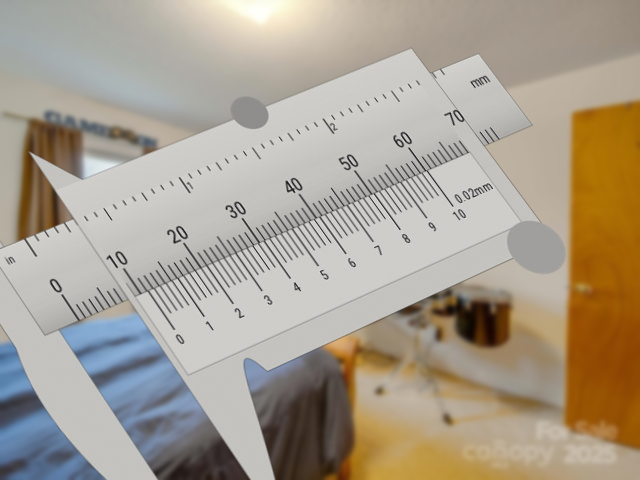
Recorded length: 11.2 mm
